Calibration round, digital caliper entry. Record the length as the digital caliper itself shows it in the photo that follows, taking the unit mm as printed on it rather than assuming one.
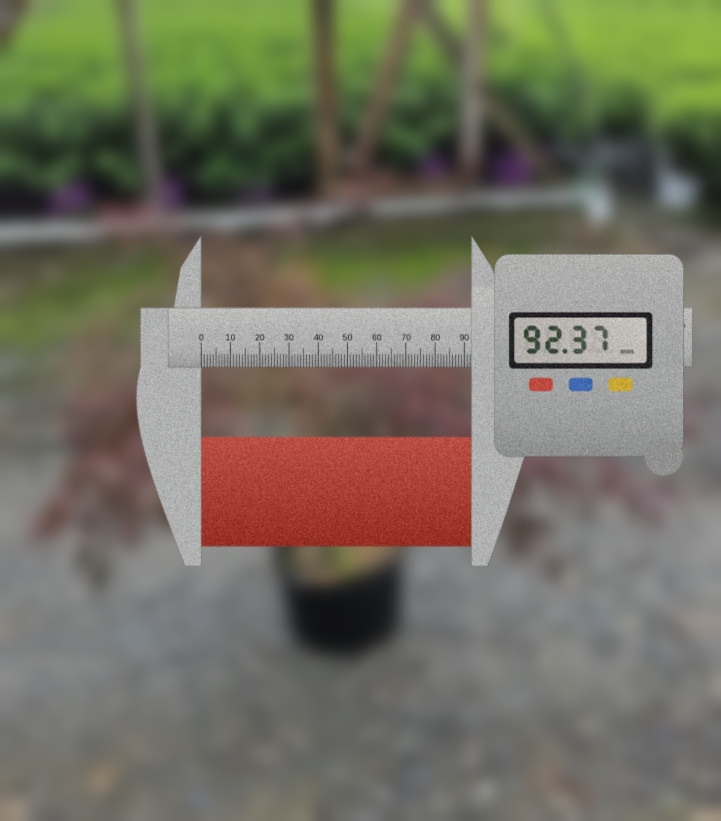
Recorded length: 92.37 mm
